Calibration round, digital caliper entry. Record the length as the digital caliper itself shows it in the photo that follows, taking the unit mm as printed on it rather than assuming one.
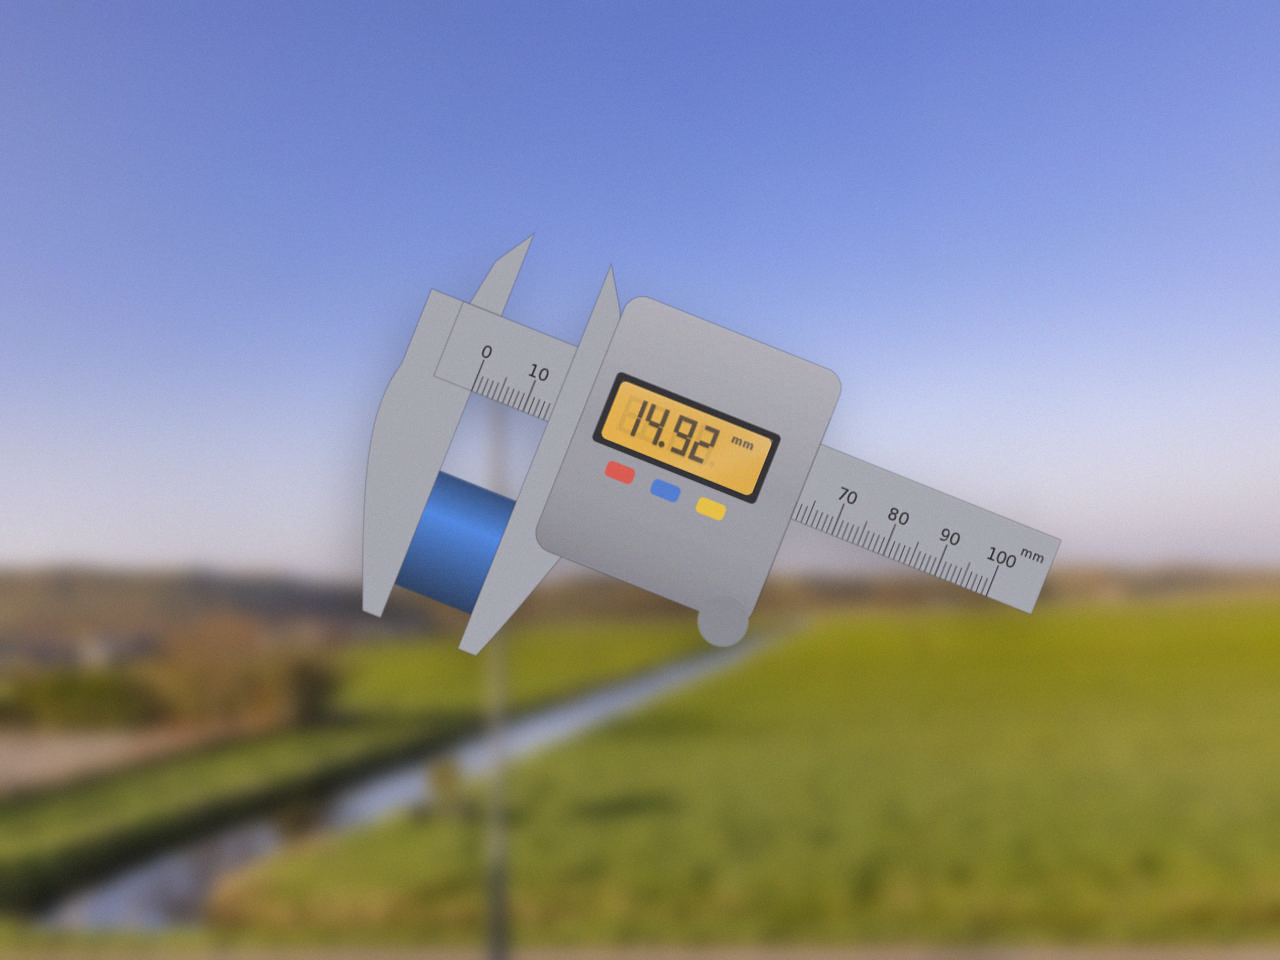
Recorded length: 14.92 mm
